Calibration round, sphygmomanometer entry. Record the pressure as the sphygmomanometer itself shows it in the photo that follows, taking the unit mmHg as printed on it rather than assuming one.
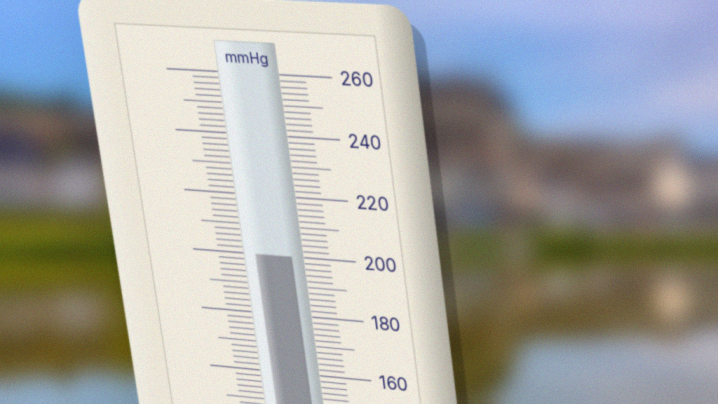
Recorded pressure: 200 mmHg
